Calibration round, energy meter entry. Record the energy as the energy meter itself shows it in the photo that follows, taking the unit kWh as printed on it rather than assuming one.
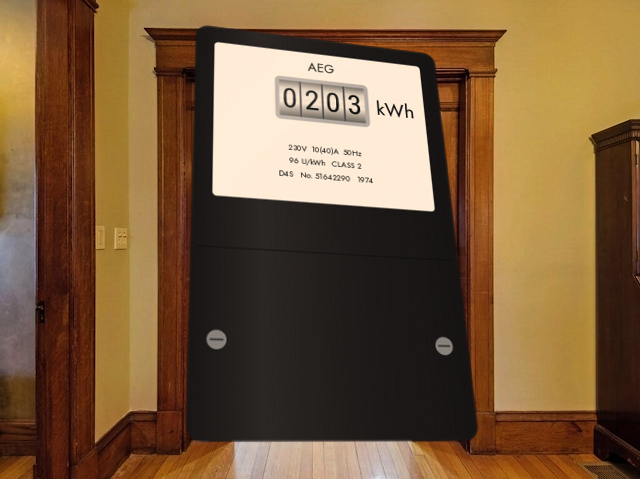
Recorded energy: 203 kWh
